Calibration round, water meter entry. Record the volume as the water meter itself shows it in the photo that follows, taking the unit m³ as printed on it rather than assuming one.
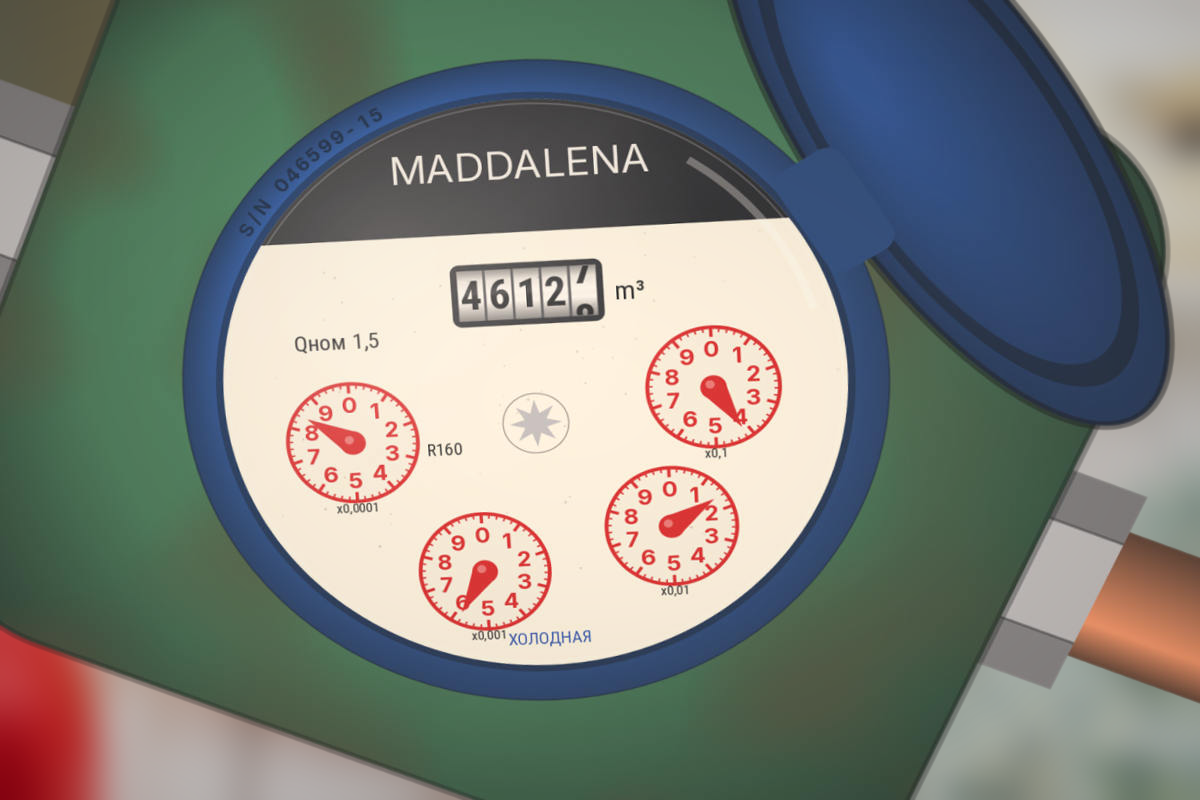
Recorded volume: 46127.4158 m³
